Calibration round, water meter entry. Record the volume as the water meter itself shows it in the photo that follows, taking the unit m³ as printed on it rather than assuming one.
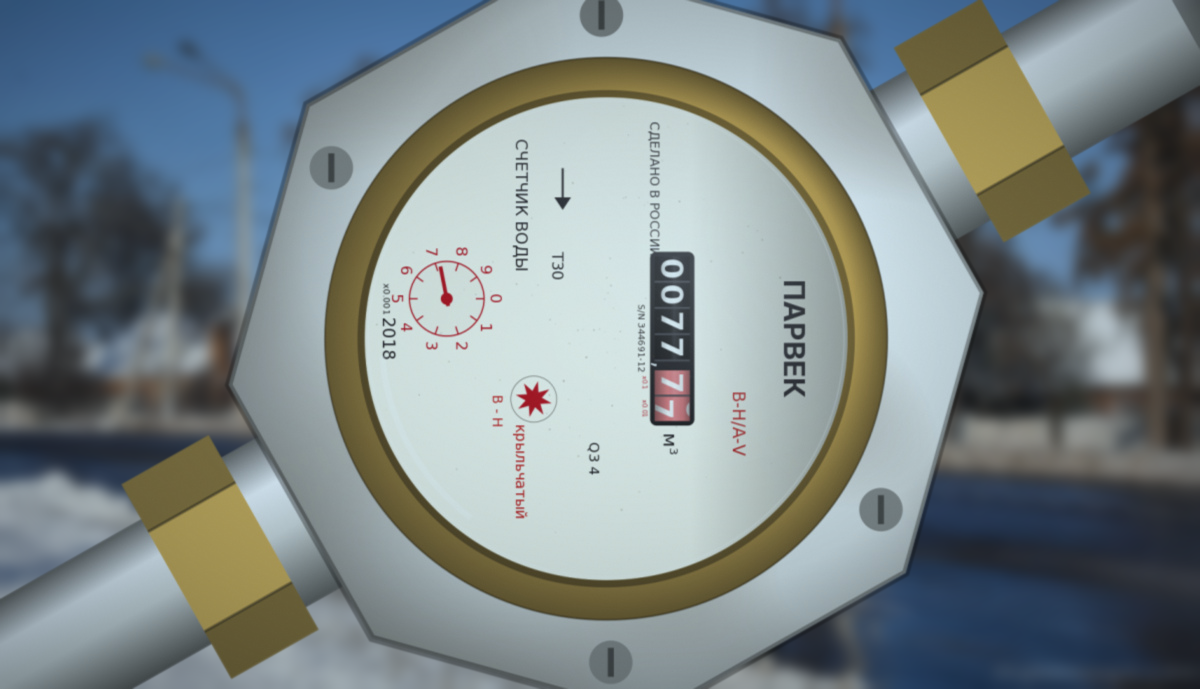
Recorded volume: 77.767 m³
